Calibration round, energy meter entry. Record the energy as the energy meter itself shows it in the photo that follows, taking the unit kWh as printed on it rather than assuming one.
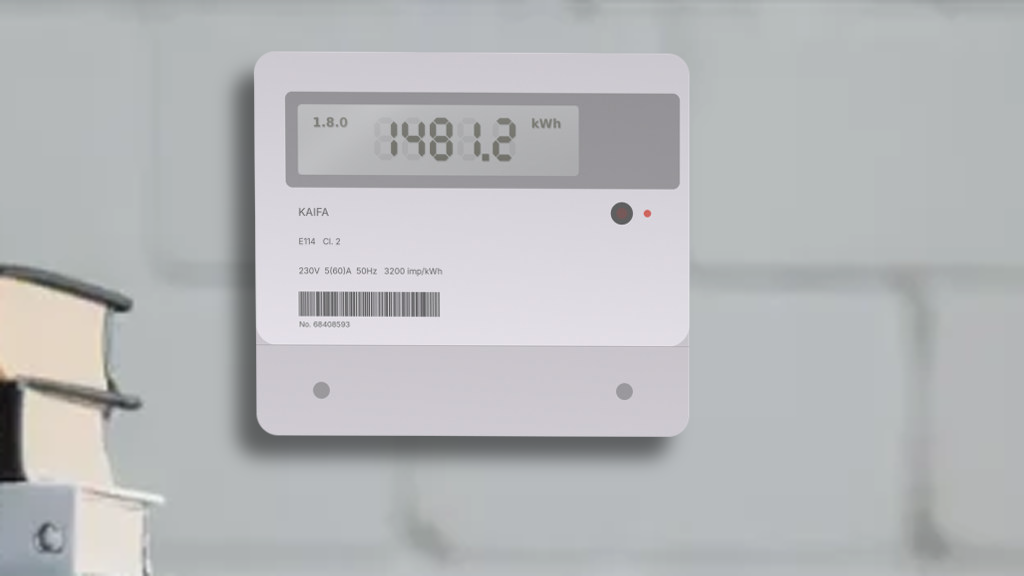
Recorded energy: 1481.2 kWh
